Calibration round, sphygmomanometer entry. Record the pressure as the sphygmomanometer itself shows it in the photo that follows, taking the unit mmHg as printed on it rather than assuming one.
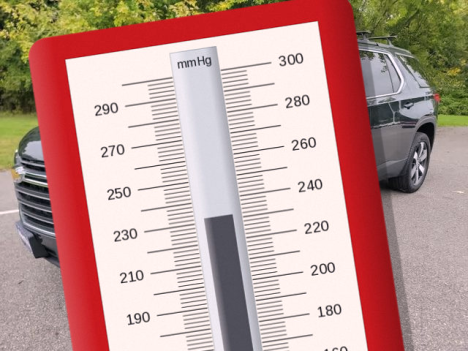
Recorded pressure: 232 mmHg
